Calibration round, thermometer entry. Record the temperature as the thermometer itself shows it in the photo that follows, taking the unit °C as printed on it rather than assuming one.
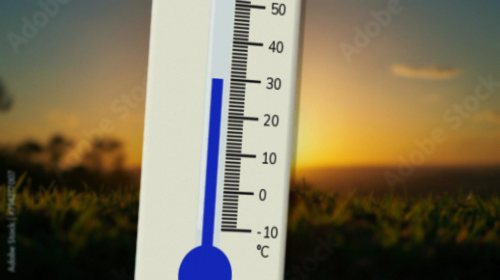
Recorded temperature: 30 °C
